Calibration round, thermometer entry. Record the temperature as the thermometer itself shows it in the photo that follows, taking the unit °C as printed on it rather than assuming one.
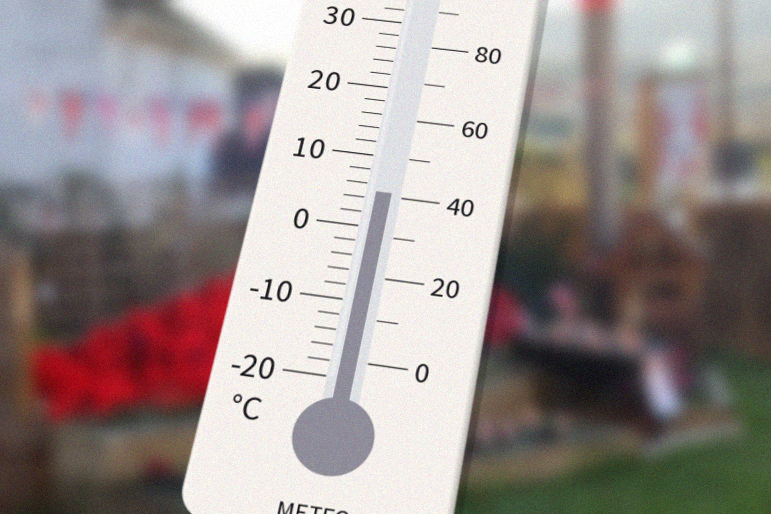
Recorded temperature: 5 °C
